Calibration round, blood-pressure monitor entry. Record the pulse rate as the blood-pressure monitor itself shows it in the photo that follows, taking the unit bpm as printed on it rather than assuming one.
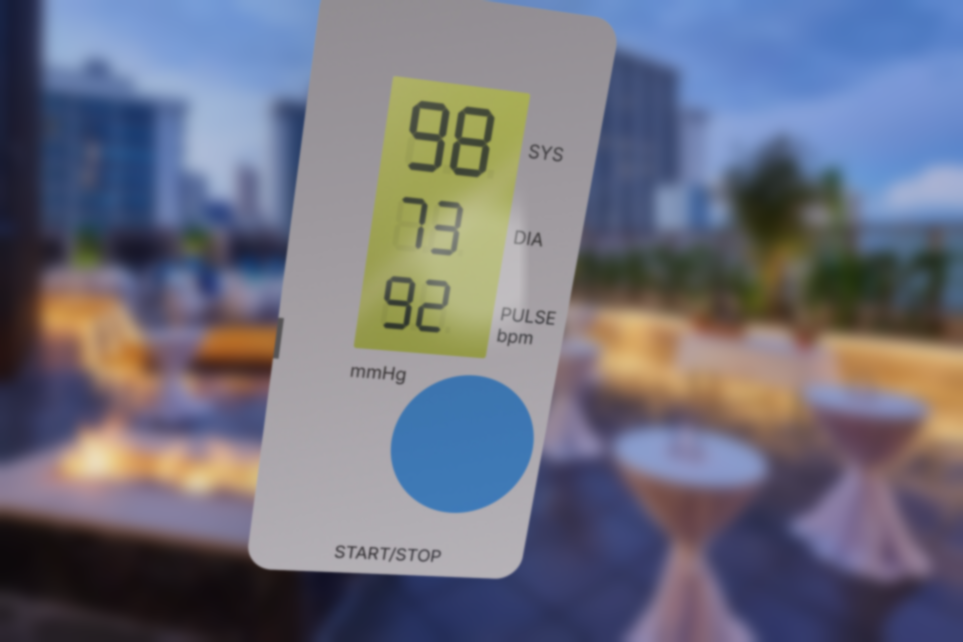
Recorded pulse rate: 92 bpm
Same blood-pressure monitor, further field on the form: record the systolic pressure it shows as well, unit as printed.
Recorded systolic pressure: 98 mmHg
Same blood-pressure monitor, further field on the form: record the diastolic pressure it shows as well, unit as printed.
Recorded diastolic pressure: 73 mmHg
